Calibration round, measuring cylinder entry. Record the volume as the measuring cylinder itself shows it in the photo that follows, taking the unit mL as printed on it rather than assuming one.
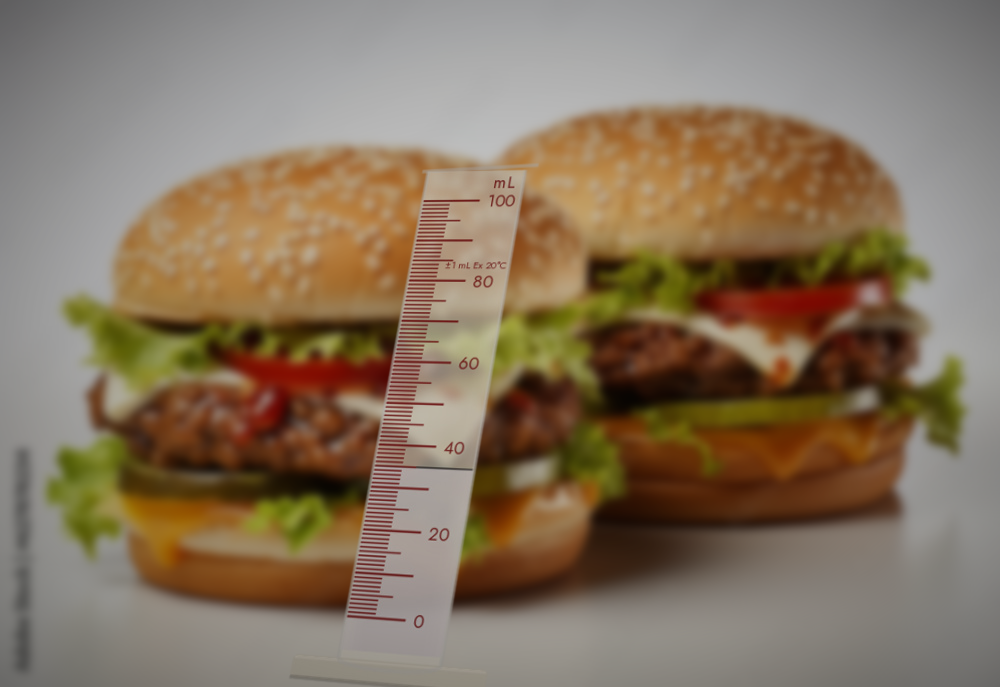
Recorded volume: 35 mL
